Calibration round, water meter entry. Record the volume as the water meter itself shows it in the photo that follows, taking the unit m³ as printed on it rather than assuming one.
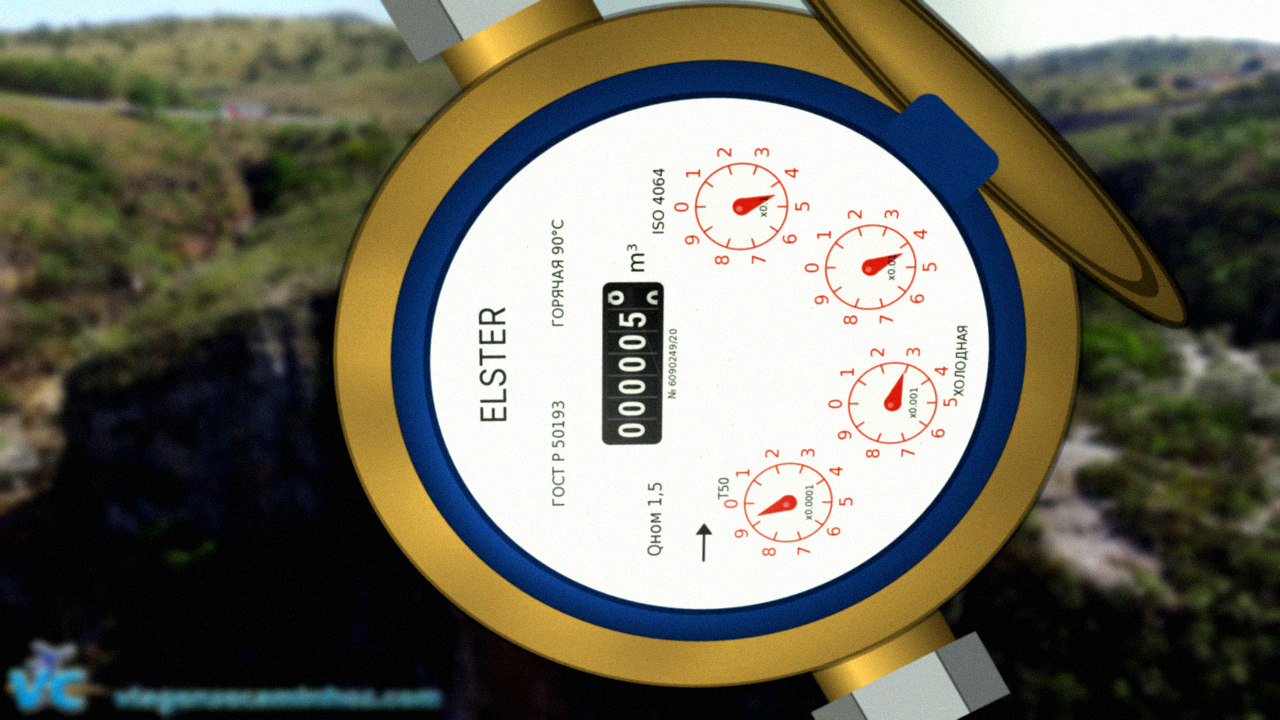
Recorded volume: 58.4429 m³
